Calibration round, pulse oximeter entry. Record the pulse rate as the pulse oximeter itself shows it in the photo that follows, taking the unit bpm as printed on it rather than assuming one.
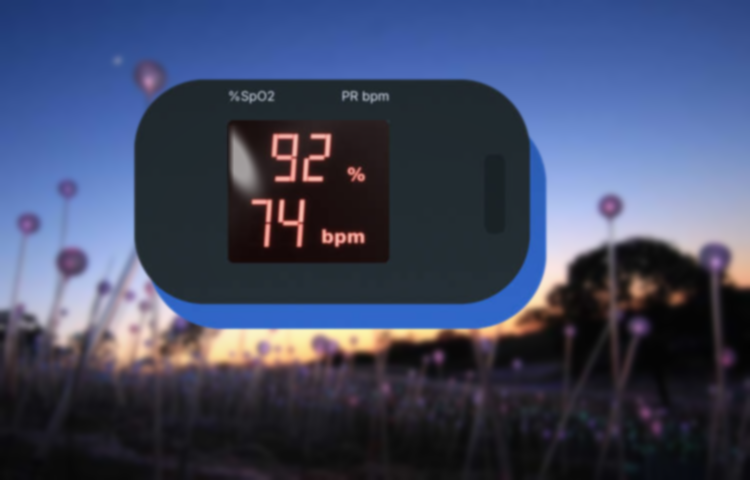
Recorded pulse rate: 74 bpm
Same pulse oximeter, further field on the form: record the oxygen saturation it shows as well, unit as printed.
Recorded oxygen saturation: 92 %
